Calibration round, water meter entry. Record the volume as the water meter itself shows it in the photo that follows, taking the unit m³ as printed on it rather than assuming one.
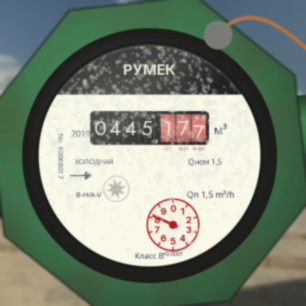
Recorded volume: 445.1768 m³
